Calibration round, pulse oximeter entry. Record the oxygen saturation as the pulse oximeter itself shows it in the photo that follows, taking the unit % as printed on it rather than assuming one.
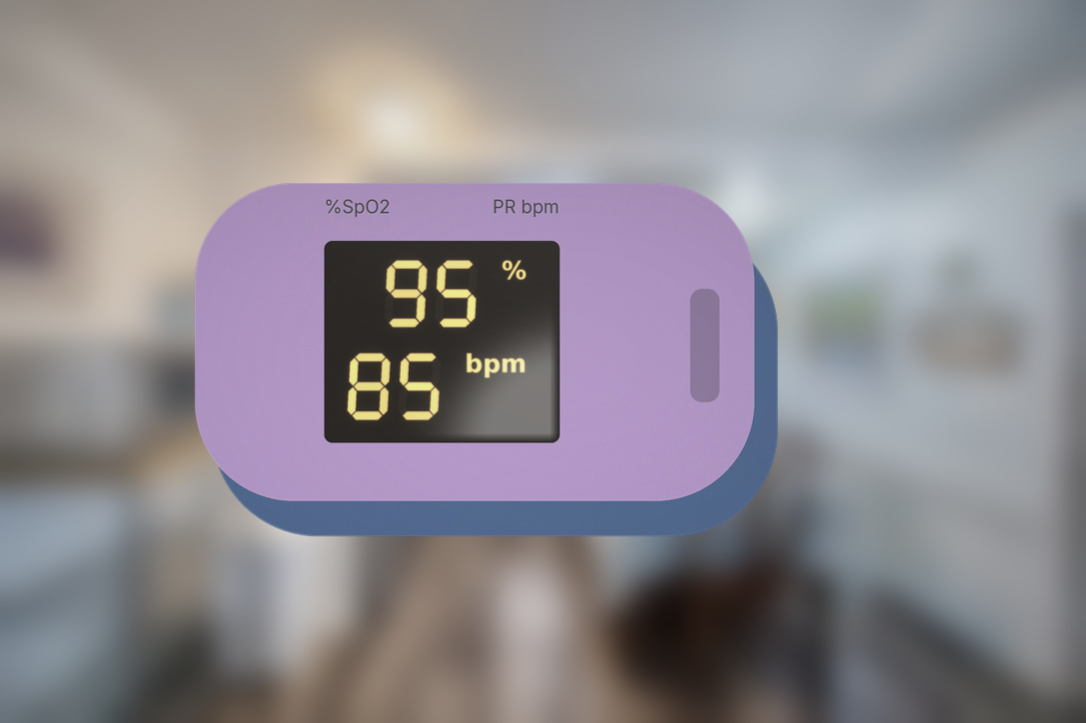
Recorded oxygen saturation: 95 %
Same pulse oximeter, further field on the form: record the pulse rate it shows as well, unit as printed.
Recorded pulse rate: 85 bpm
